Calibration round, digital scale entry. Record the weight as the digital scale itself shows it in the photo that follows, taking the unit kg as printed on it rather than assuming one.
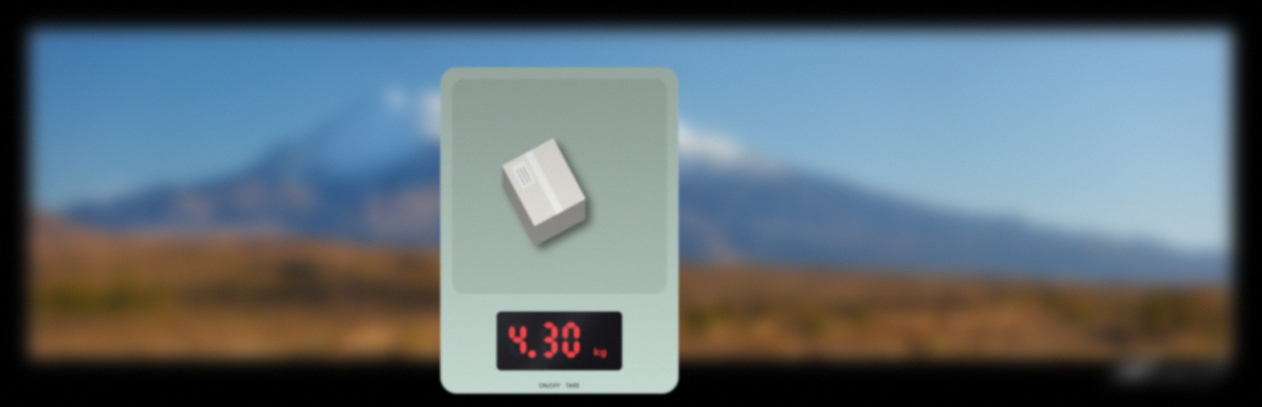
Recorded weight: 4.30 kg
